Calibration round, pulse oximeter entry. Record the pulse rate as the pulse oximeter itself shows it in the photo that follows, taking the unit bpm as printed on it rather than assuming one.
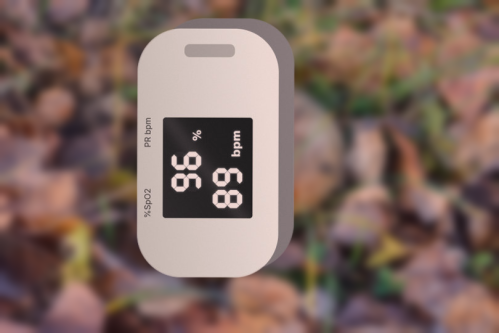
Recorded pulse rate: 89 bpm
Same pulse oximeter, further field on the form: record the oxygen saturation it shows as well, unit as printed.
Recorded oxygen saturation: 96 %
